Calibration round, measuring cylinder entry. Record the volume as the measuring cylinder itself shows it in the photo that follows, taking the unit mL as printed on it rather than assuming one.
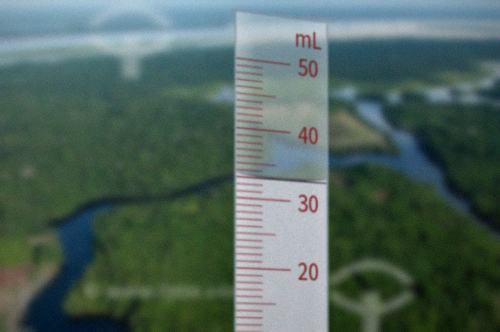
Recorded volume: 33 mL
